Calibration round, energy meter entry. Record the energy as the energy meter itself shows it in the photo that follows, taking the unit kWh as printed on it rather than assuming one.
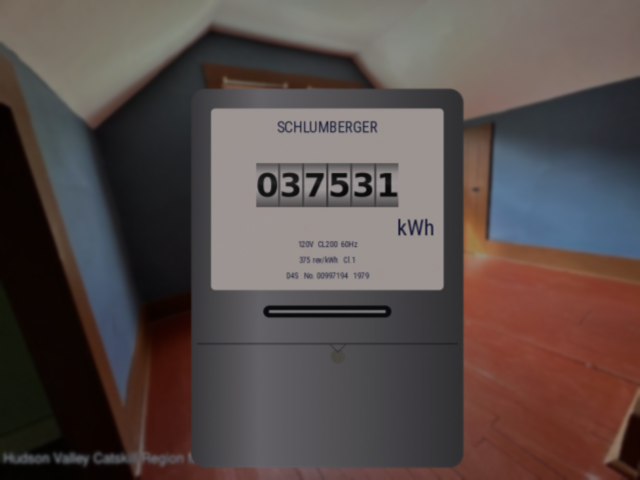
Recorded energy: 37531 kWh
